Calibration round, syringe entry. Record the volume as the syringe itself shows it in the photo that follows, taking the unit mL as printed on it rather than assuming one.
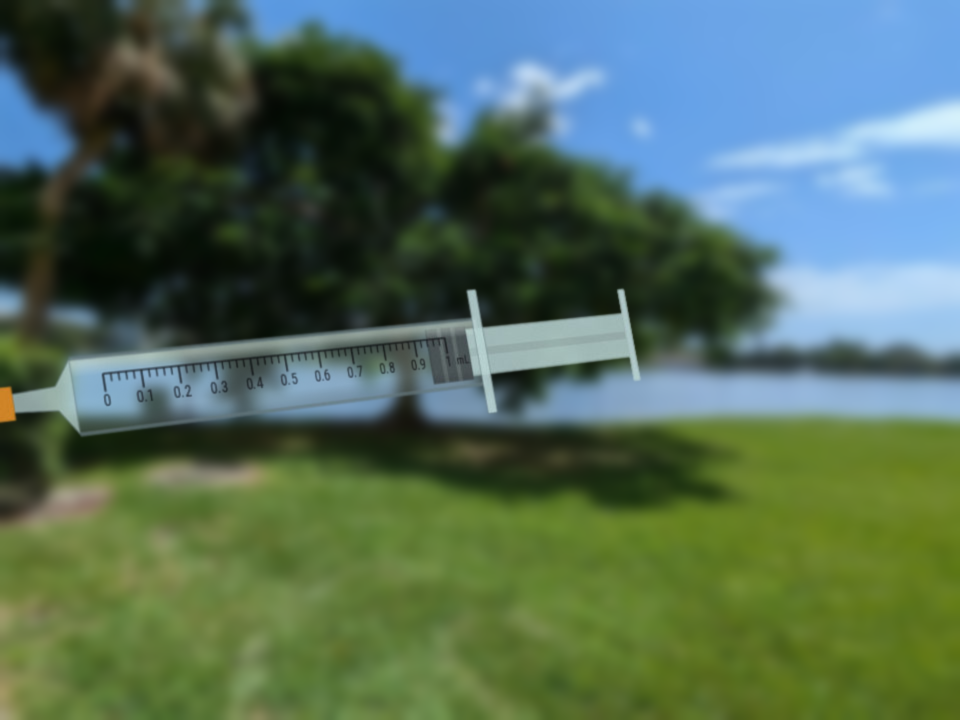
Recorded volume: 0.94 mL
